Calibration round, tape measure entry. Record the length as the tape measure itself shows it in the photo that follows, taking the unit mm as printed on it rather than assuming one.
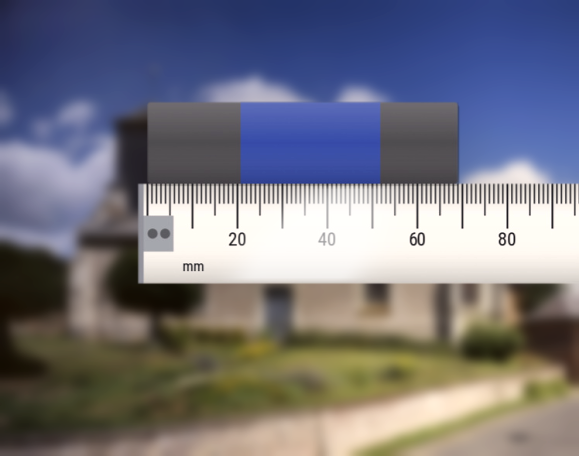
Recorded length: 69 mm
